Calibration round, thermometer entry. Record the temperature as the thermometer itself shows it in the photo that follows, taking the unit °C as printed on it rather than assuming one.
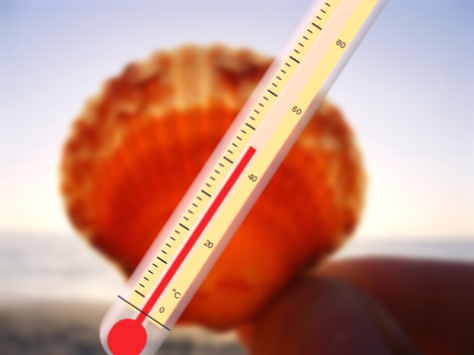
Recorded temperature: 46 °C
